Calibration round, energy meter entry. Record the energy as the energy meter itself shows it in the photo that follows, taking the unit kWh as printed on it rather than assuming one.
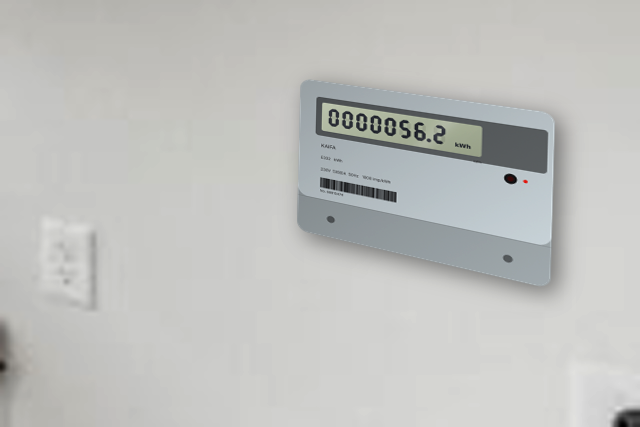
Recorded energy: 56.2 kWh
